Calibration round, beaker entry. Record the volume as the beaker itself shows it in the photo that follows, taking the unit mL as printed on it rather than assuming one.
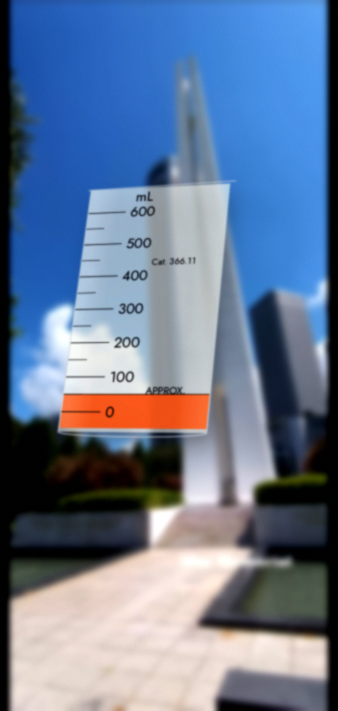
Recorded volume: 50 mL
